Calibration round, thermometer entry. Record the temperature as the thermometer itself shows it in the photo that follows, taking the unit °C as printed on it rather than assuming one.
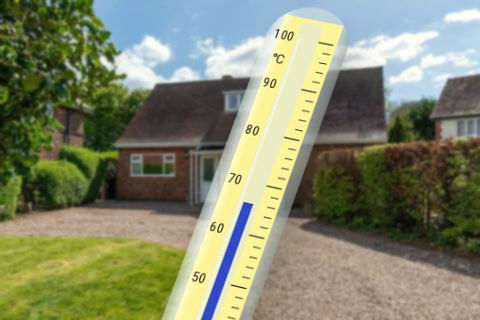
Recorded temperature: 66 °C
